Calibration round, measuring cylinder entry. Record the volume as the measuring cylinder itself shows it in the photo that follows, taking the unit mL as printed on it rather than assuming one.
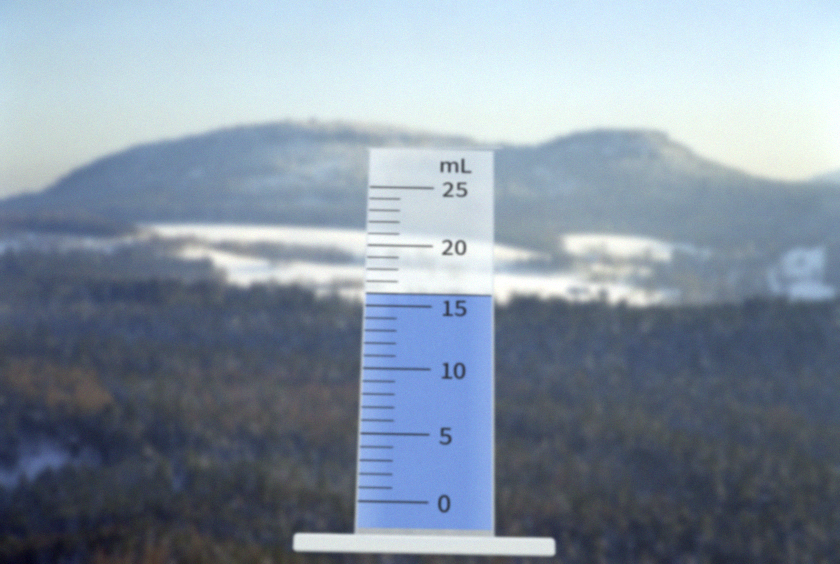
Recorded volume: 16 mL
